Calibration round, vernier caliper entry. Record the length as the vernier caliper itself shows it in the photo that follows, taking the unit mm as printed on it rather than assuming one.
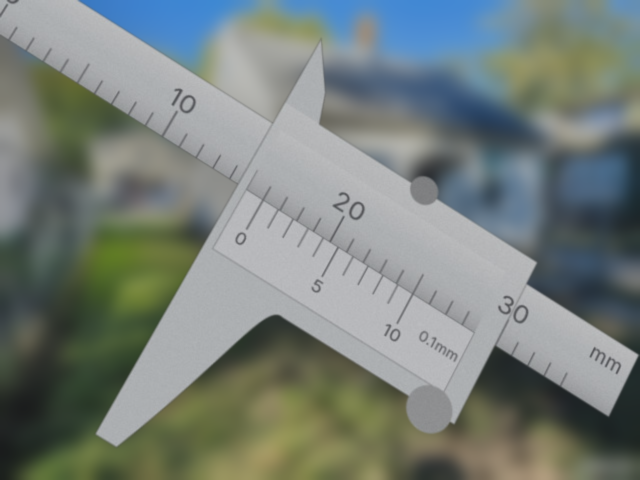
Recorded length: 16.0 mm
